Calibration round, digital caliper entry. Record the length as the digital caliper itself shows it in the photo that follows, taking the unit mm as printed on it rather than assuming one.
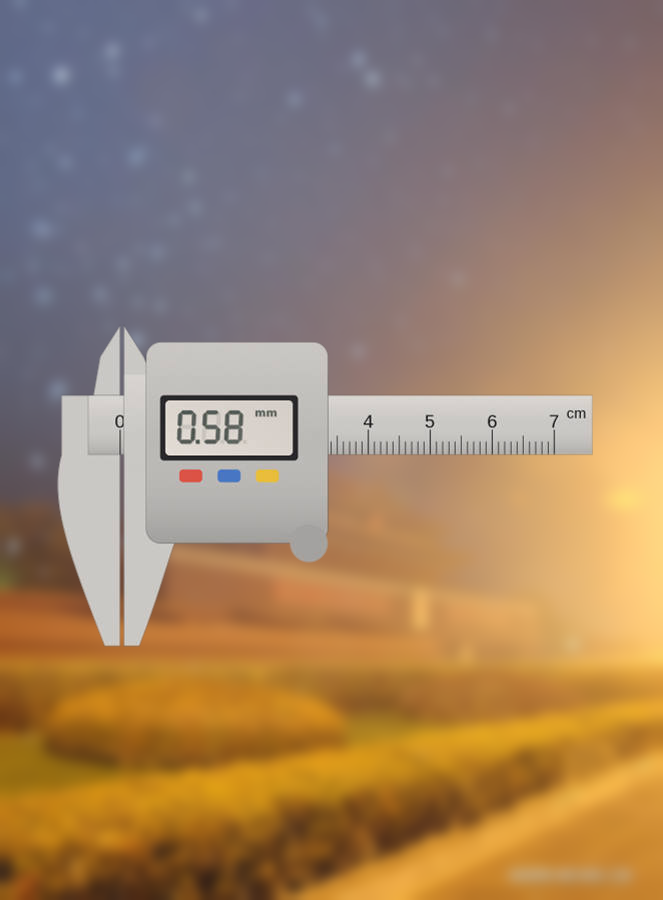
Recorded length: 0.58 mm
